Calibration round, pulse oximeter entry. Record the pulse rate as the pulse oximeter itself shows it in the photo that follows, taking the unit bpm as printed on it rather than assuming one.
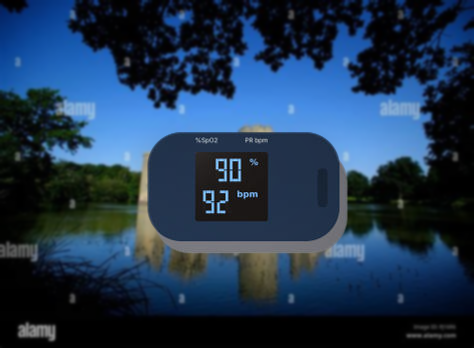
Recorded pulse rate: 92 bpm
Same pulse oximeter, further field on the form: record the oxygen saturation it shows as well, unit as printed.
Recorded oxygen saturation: 90 %
